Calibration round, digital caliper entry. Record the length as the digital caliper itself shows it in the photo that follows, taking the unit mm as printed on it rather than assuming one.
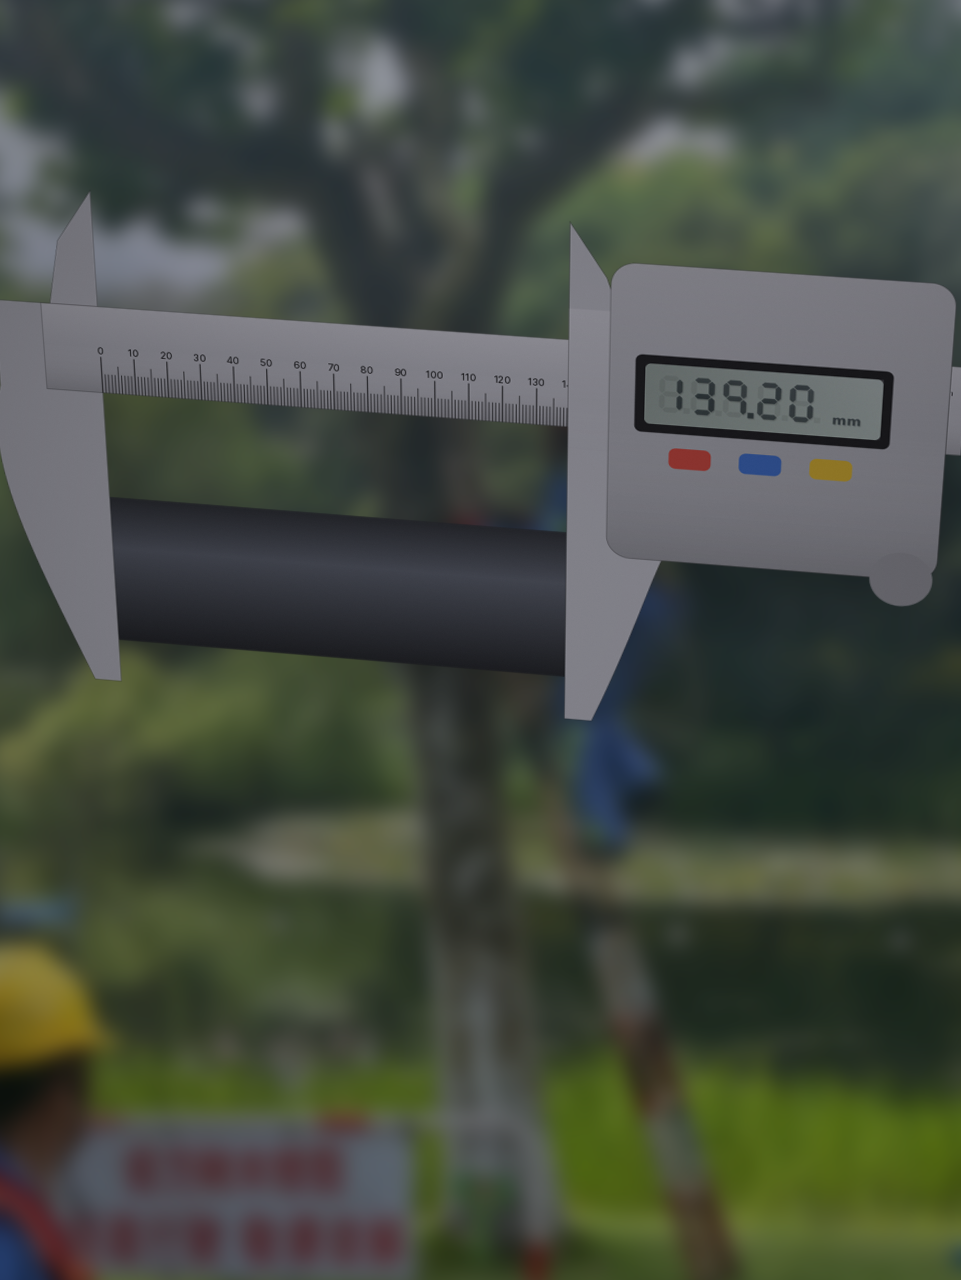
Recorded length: 139.20 mm
